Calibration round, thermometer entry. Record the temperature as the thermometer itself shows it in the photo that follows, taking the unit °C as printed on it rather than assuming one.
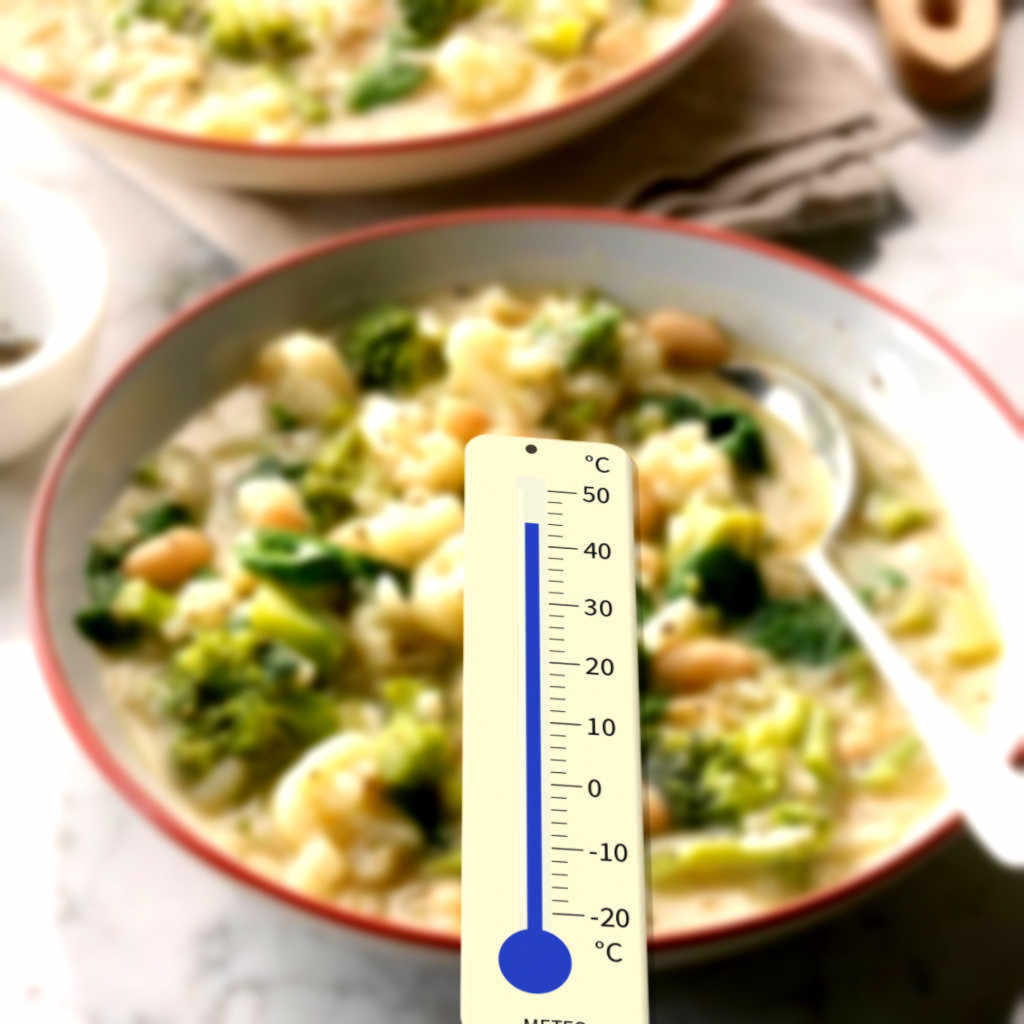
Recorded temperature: 44 °C
